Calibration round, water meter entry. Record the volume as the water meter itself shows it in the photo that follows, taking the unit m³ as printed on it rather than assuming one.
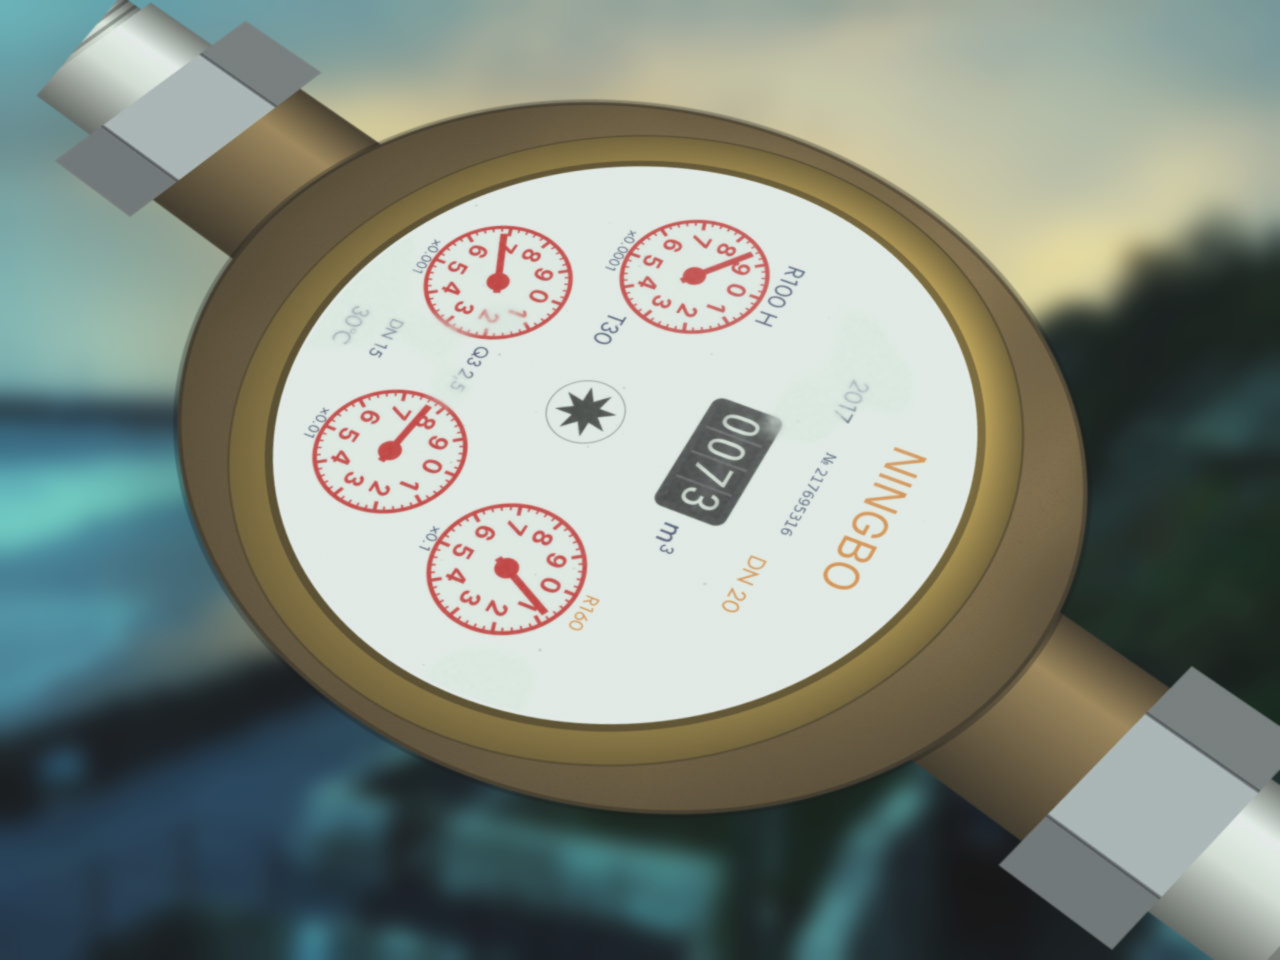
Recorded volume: 73.0768 m³
